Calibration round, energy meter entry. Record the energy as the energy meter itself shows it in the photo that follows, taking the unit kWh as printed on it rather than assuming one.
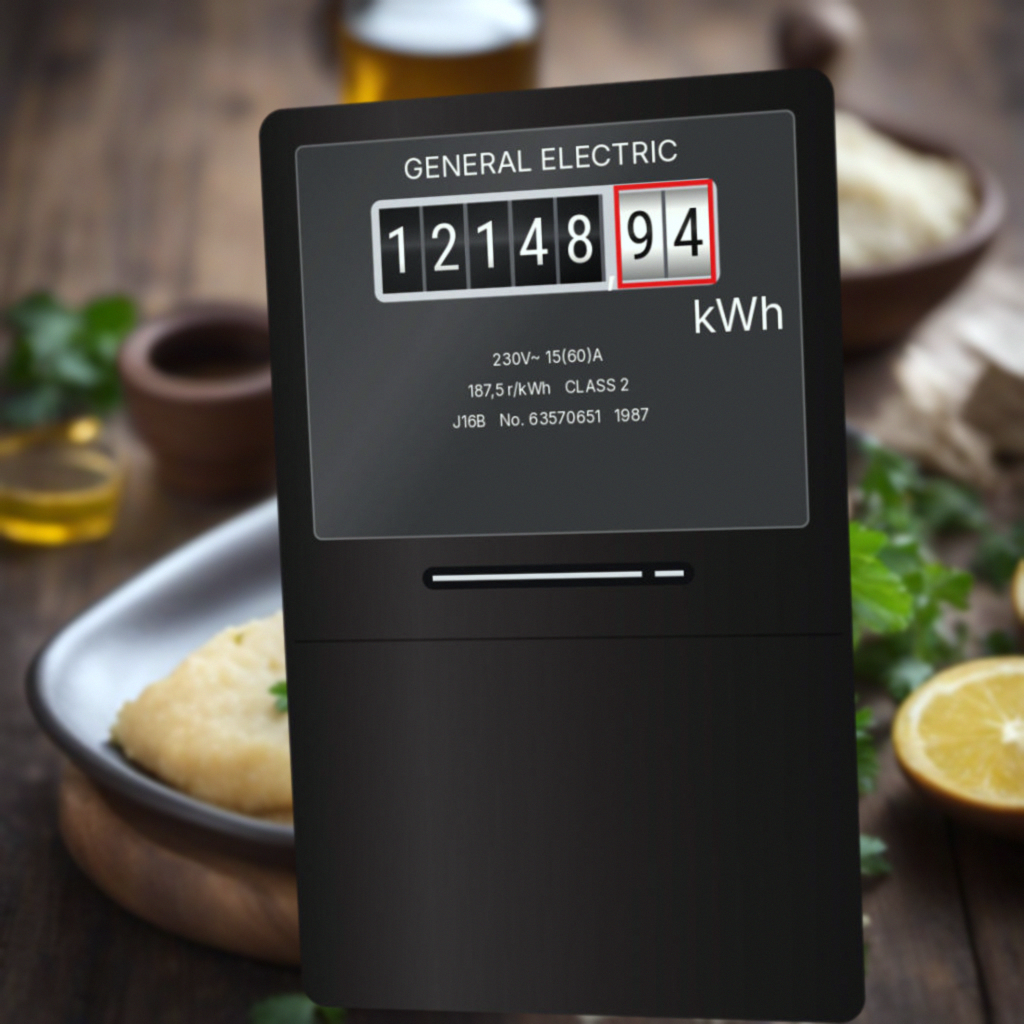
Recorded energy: 12148.94 kWh
